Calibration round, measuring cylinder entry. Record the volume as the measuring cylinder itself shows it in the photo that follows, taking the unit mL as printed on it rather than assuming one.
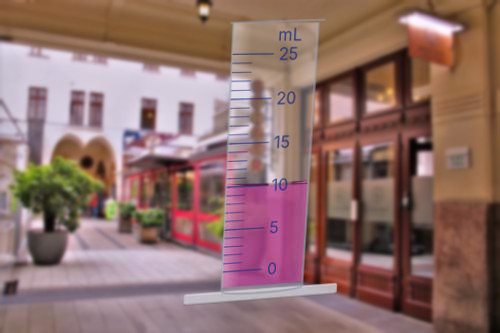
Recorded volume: 10 mL
